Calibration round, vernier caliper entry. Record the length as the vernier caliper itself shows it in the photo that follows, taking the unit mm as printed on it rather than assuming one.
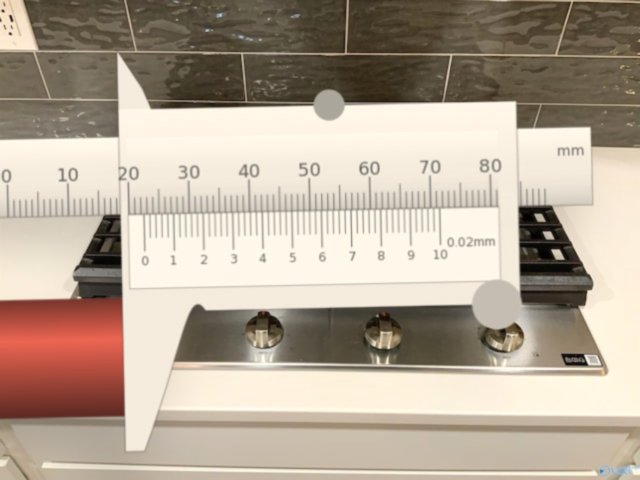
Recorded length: 22.5 mm
